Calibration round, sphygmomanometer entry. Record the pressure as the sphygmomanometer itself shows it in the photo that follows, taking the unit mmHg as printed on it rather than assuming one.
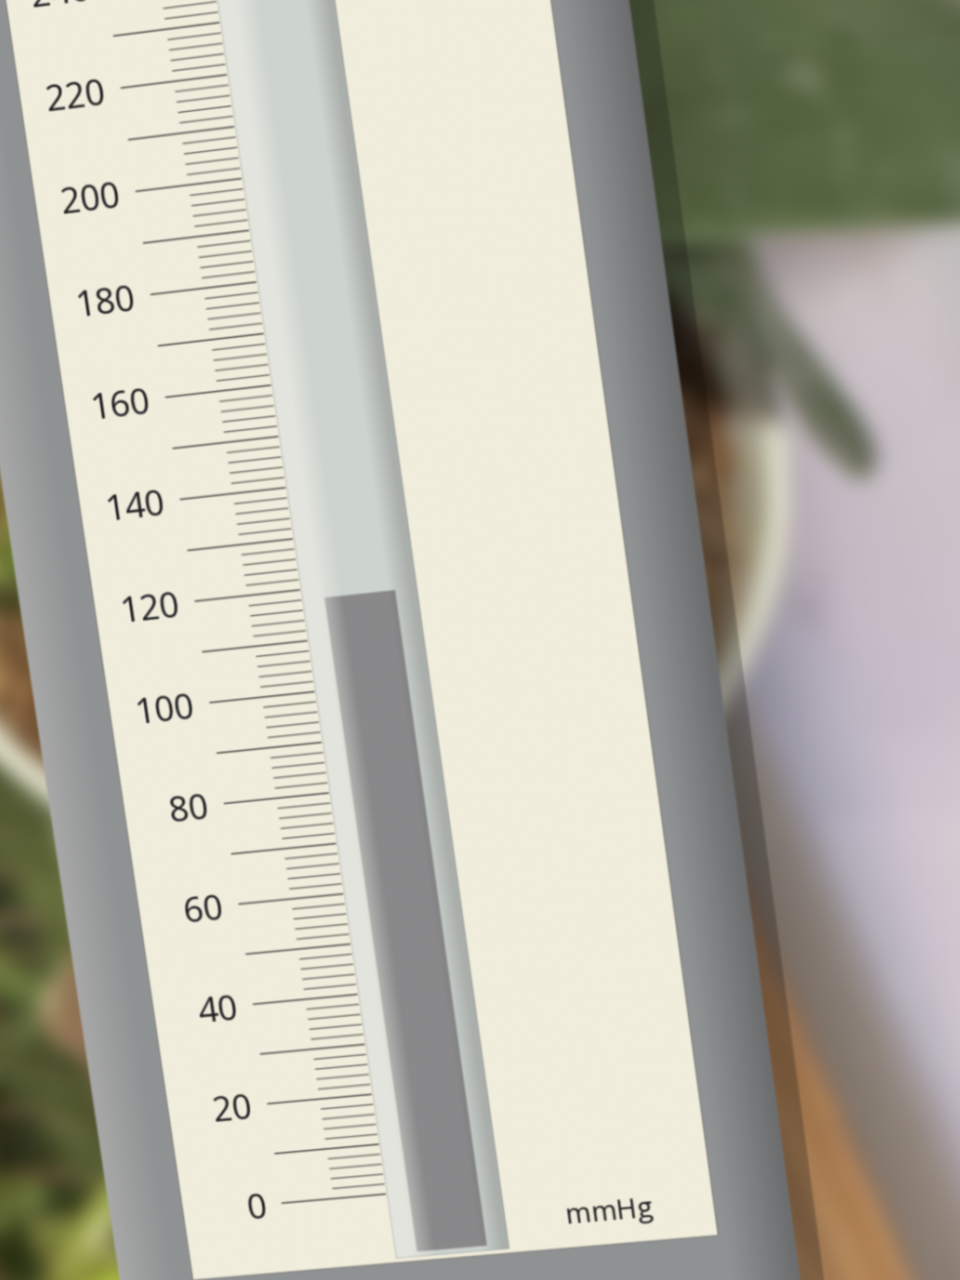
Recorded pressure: 118 mmHg
